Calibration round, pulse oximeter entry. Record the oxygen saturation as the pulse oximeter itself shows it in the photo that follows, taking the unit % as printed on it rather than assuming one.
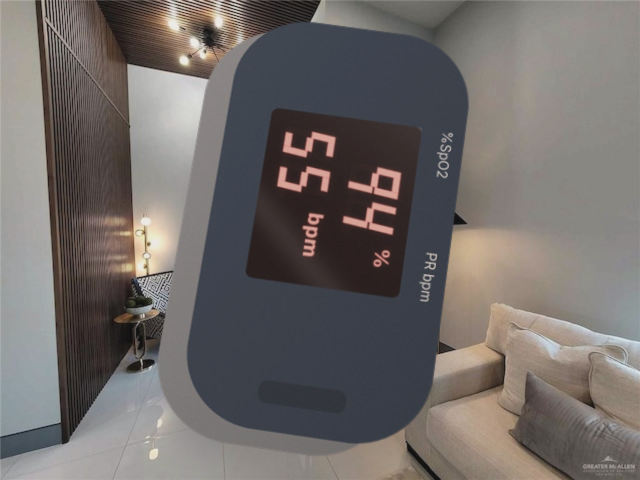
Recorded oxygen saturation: 94 %
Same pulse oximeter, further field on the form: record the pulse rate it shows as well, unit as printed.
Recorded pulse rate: 55 bpm
